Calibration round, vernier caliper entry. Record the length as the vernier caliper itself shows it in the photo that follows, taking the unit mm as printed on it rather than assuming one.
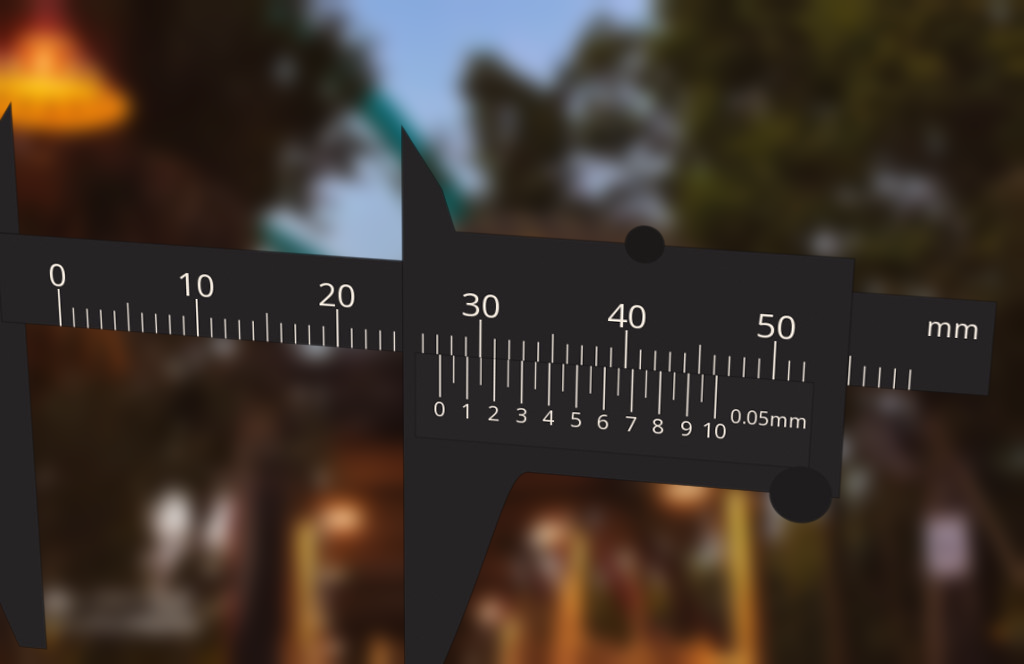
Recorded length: 27.2 mm
